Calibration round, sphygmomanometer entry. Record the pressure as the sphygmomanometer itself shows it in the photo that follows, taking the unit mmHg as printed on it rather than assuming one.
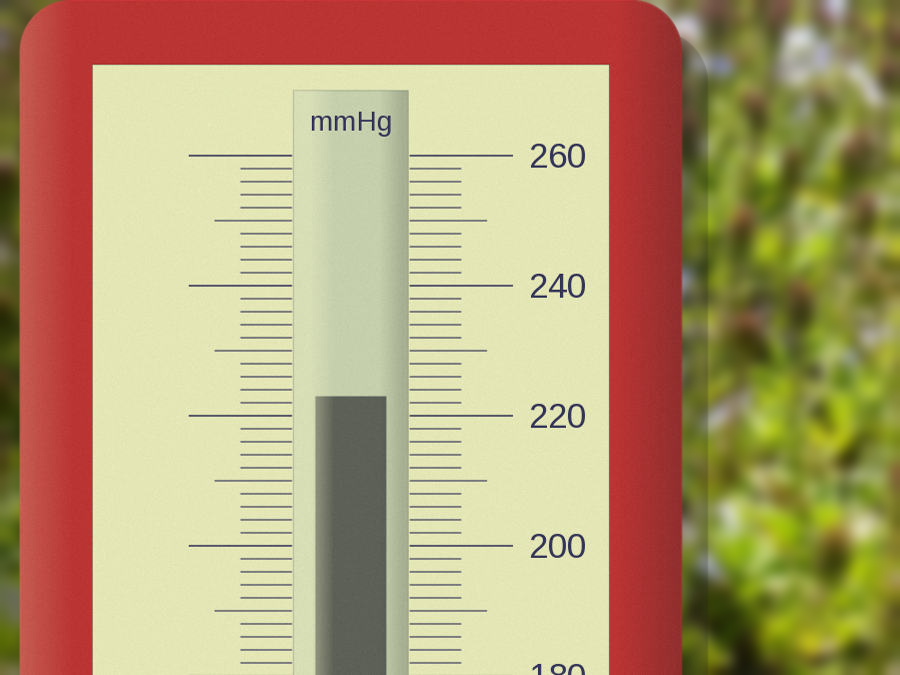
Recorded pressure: 223 mmHg
